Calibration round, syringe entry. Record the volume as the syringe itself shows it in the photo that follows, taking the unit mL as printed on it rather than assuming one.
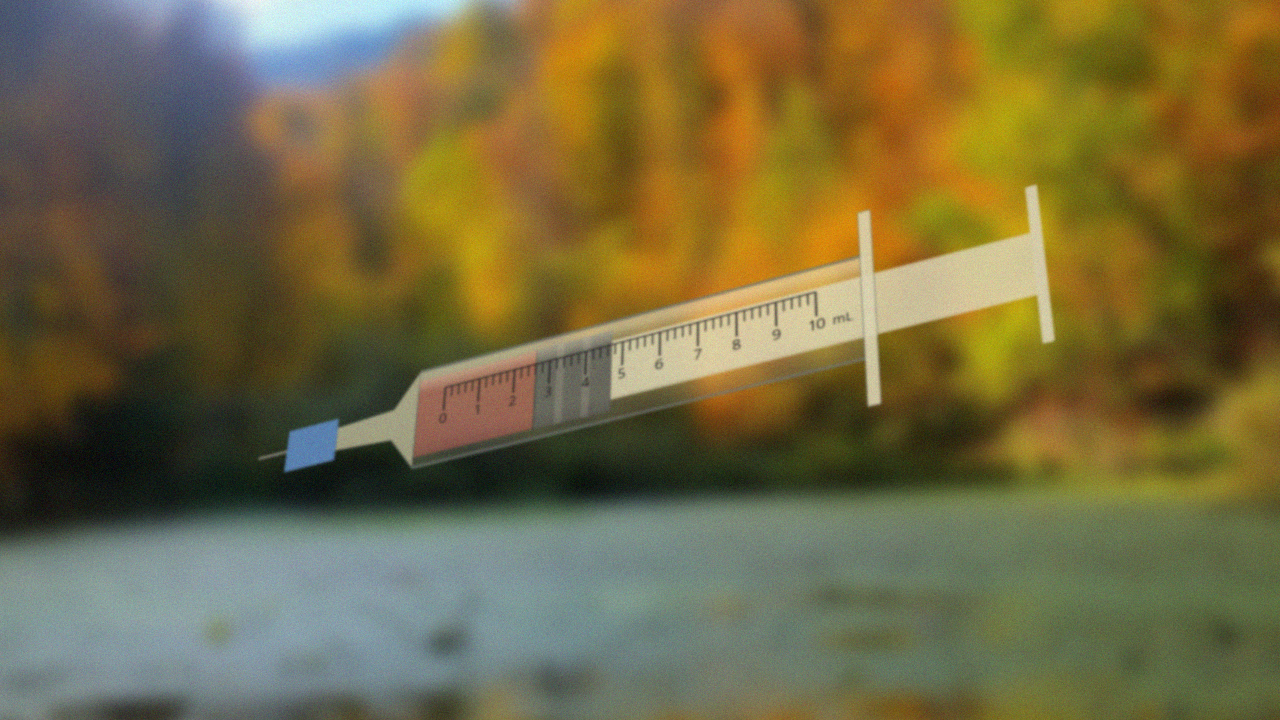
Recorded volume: 2.6 mL
